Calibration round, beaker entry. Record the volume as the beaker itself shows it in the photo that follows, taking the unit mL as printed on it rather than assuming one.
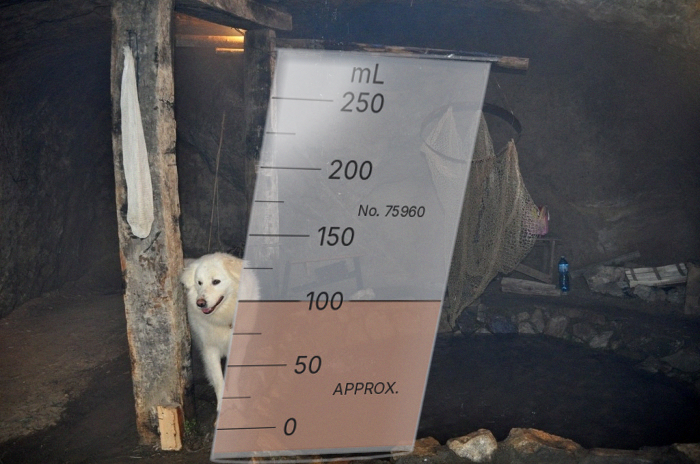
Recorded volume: 100 mL
